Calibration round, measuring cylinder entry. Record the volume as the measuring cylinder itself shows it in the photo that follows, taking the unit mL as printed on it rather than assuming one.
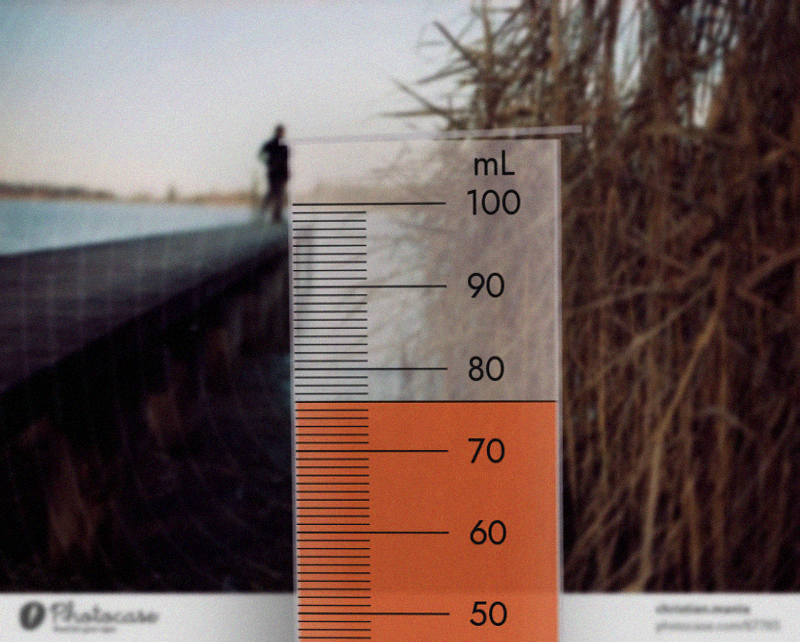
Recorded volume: 76 mL
